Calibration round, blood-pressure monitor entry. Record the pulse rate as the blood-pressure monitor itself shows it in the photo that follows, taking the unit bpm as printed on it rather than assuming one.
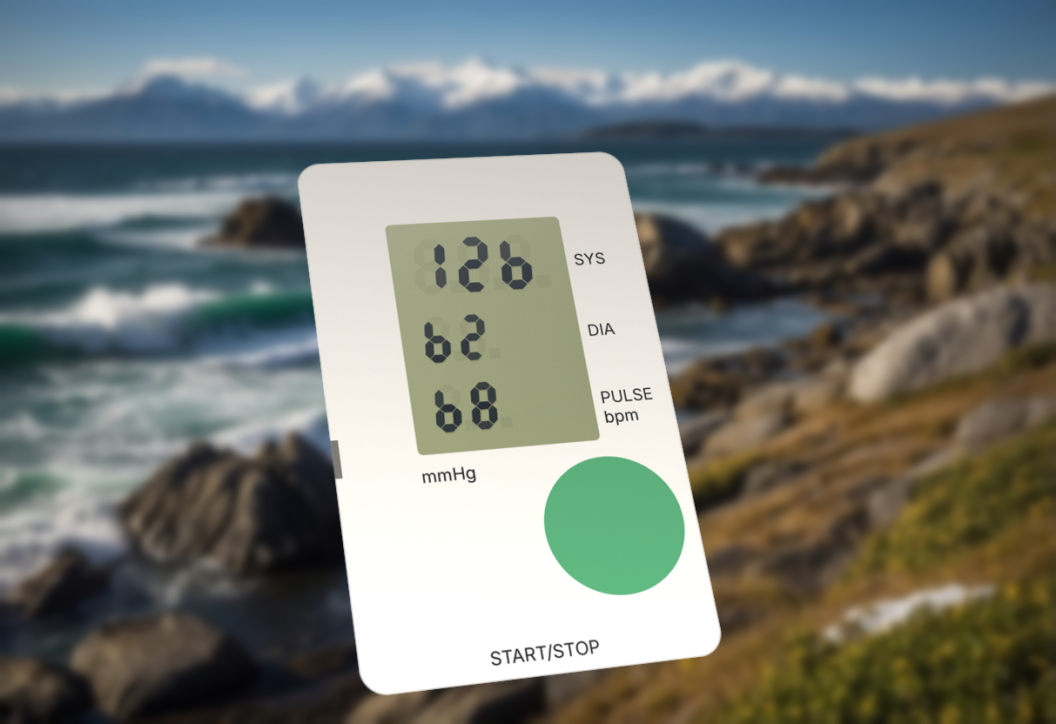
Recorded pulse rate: 68 bpm
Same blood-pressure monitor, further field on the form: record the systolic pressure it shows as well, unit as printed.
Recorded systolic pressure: 126 mmHg
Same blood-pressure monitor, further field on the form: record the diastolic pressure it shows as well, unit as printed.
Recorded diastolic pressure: 62 mmHg
